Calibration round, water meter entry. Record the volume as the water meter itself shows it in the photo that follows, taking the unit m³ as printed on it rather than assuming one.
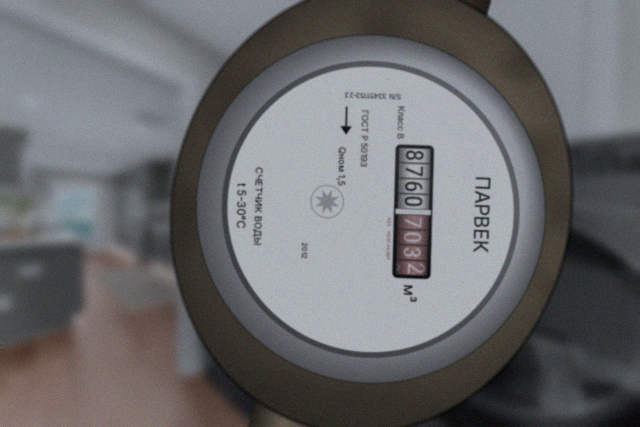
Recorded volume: 8760.7032 m³
